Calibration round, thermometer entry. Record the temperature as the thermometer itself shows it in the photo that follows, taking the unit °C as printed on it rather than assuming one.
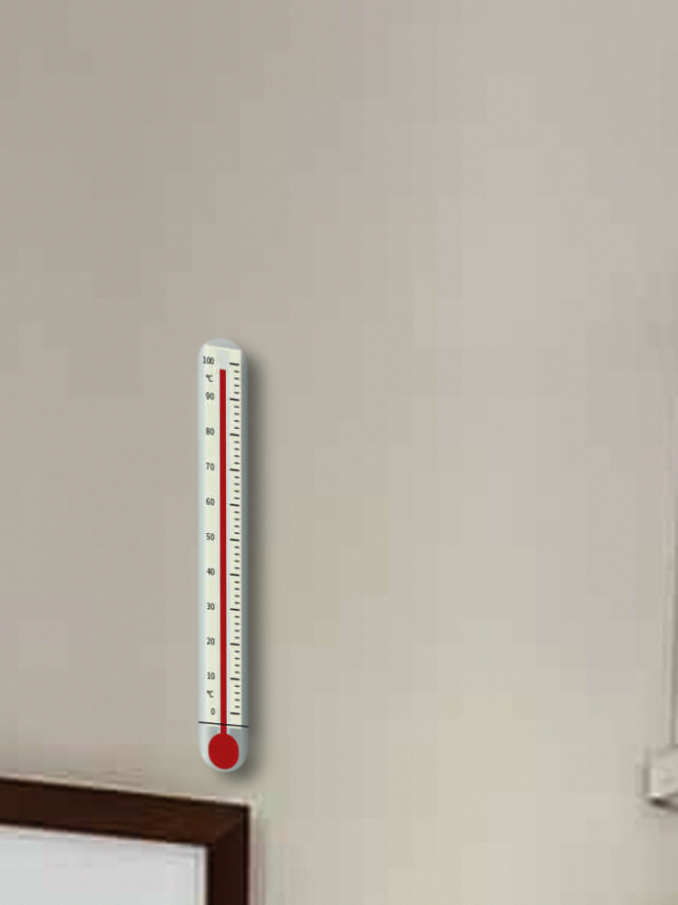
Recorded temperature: 98 °C
